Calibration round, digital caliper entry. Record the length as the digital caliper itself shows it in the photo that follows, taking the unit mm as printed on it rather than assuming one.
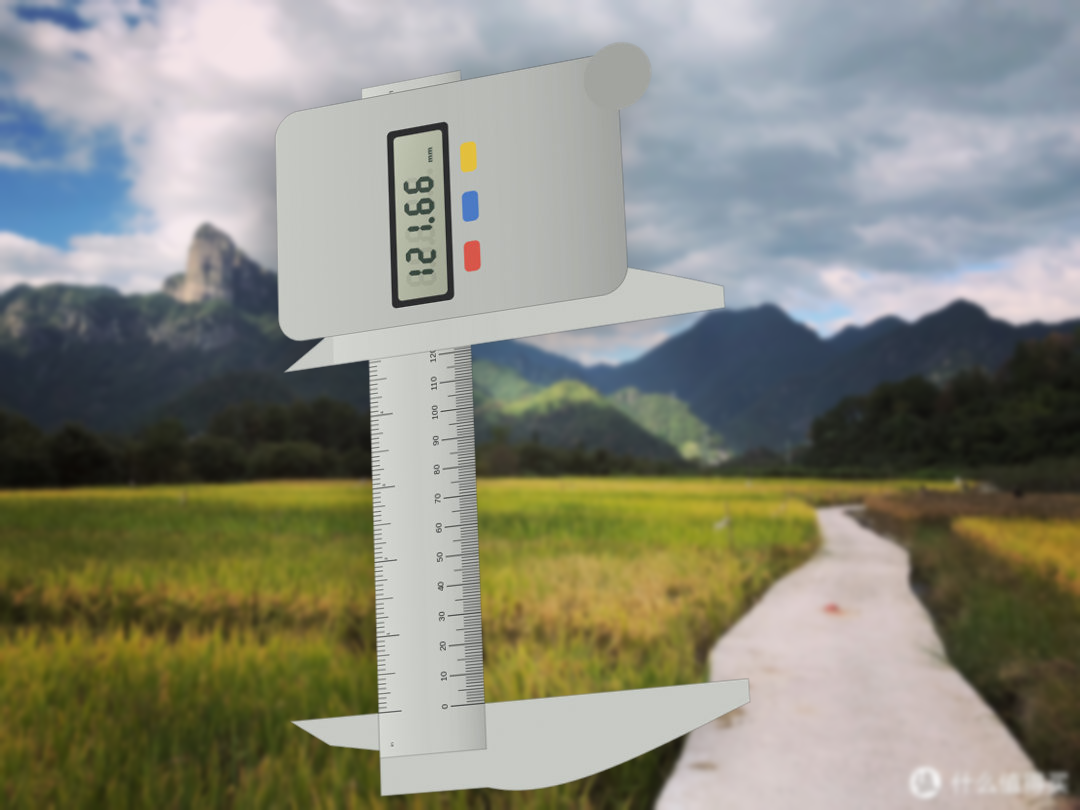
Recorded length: 121.66 mm
